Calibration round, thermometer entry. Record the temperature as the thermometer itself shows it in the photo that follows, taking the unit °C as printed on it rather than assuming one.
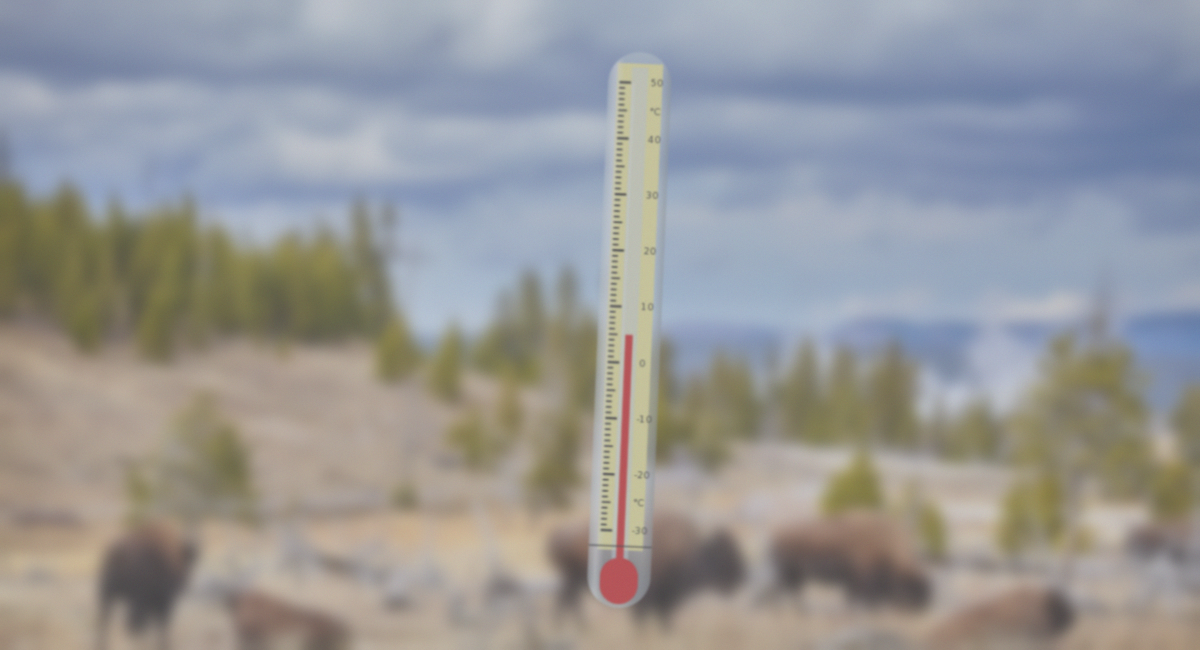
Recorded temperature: 5 °C
